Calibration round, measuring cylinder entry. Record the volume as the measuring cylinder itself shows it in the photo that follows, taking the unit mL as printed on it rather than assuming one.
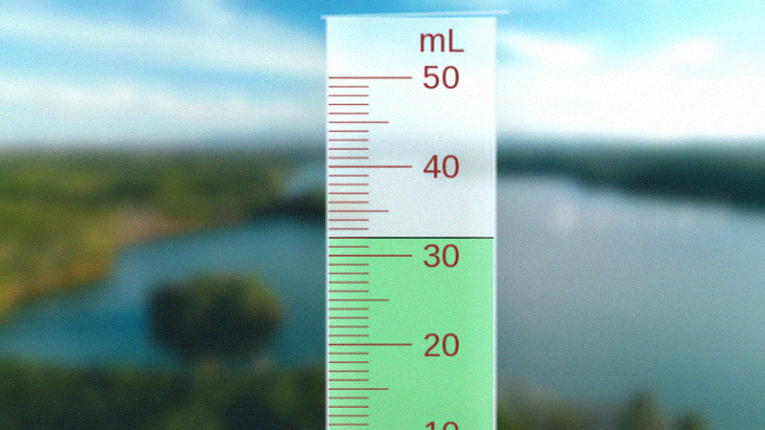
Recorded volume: 32 mL
